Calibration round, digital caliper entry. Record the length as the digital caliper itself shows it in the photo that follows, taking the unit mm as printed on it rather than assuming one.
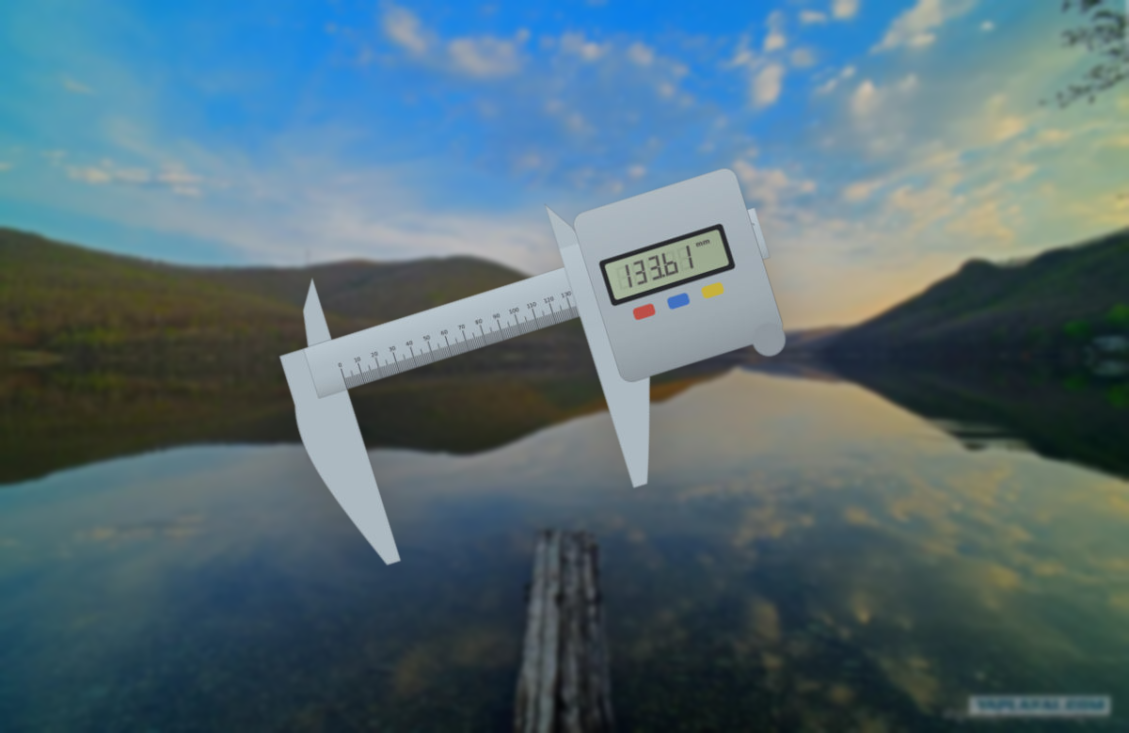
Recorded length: 133.61 mm
